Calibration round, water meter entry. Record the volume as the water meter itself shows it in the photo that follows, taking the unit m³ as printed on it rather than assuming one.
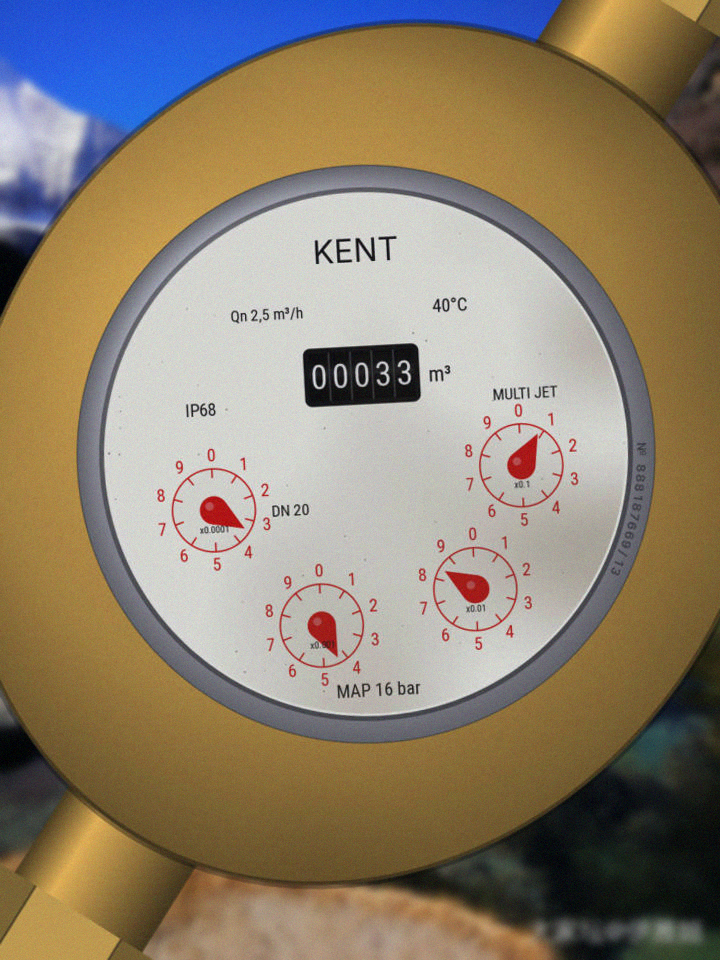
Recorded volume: 33.0843 m³
